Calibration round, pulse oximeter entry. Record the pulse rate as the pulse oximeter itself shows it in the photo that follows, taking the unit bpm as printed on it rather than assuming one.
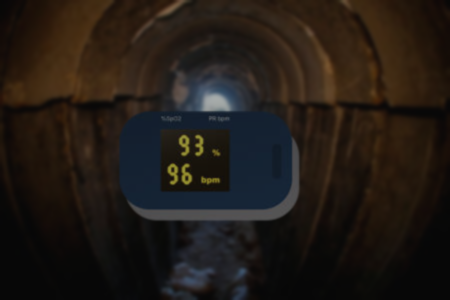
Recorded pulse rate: 96 bpm
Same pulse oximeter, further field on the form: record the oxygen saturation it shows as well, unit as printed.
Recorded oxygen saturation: 93 %
